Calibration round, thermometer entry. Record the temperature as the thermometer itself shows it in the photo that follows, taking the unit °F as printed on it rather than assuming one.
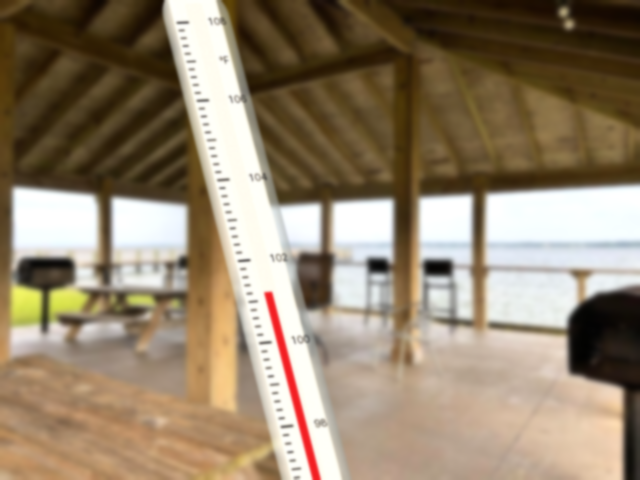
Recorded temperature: 101.2 °F
